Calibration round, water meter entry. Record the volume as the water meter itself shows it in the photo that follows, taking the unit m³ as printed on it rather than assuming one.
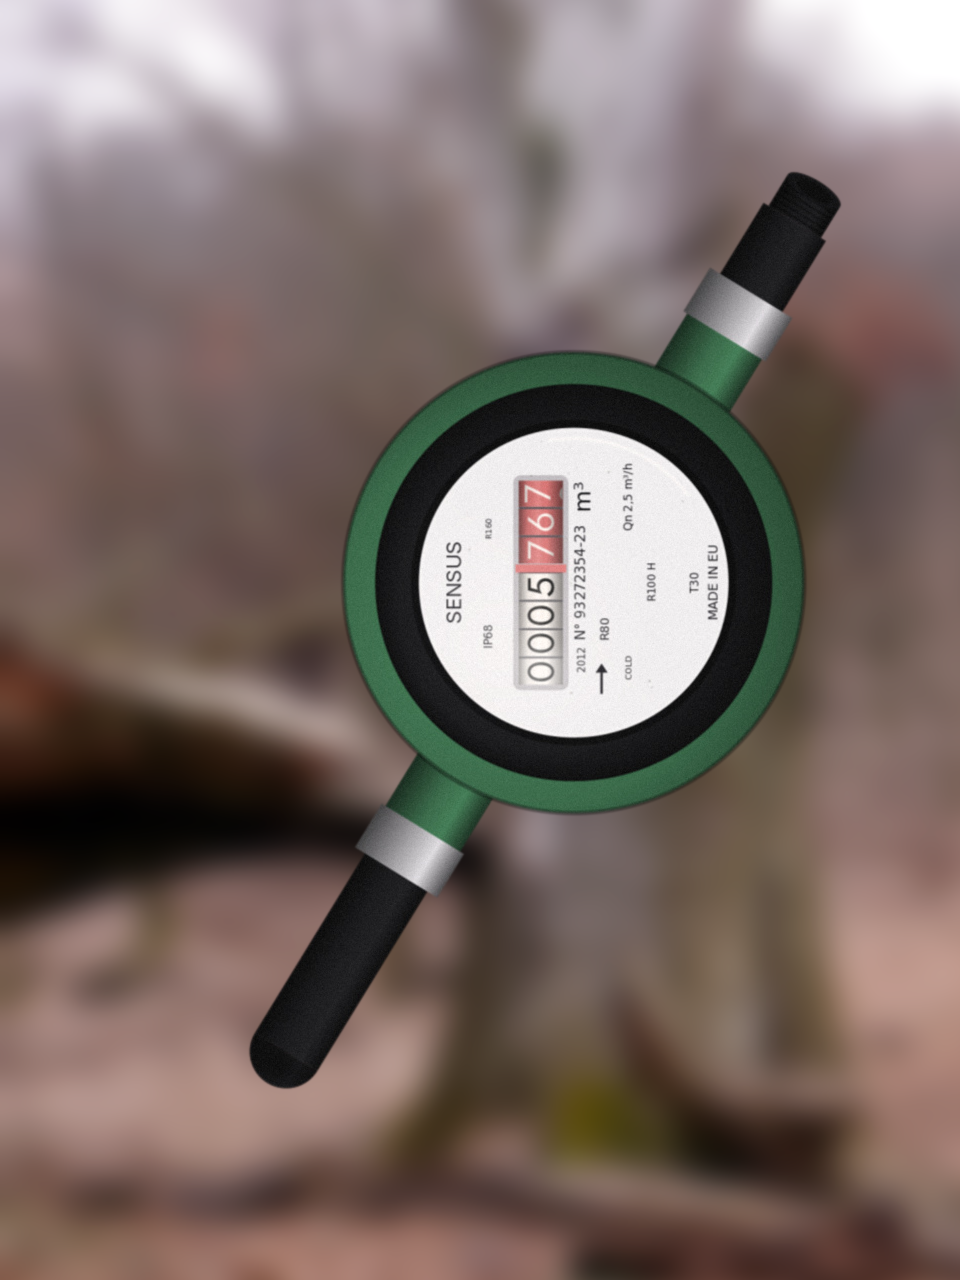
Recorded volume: 5.767 m³
